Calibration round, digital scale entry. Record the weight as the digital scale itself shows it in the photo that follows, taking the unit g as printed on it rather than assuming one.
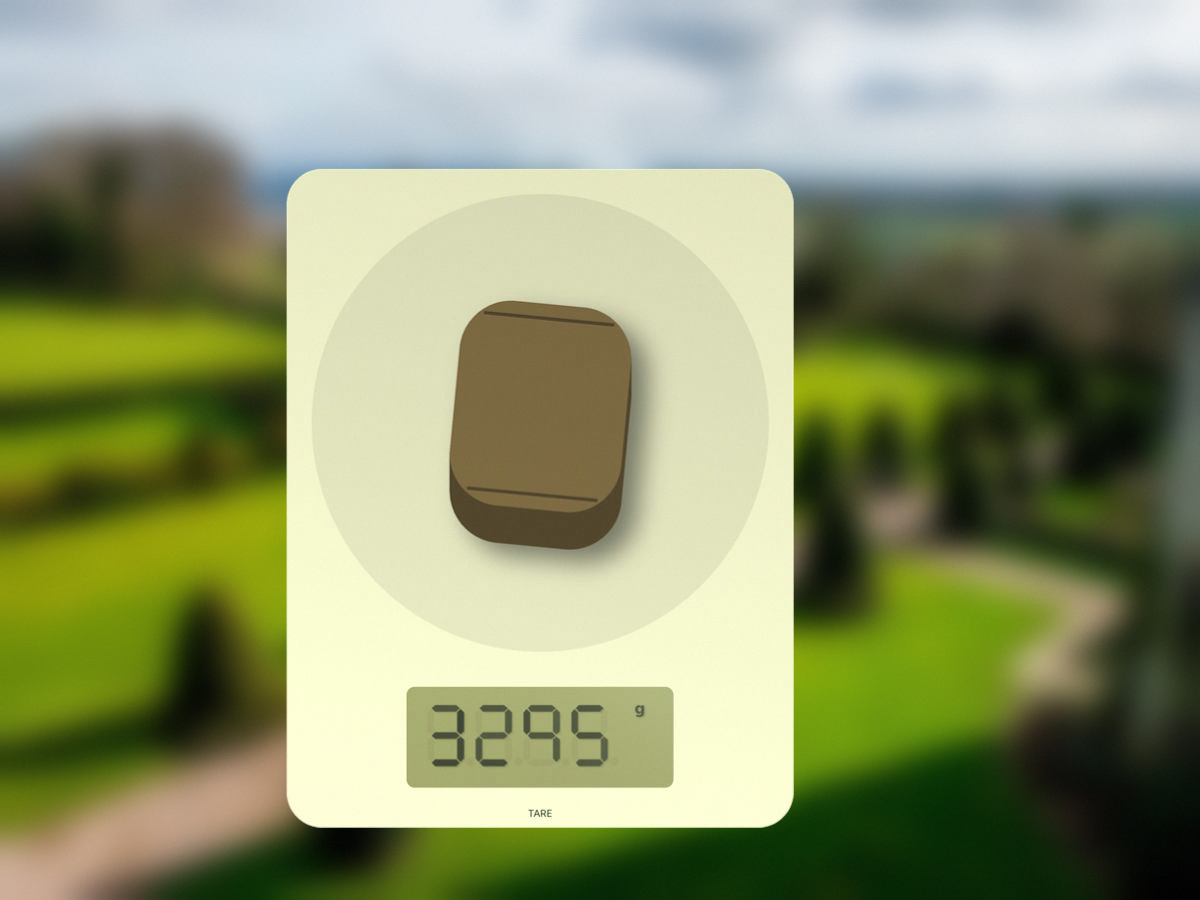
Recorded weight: 3295 g
